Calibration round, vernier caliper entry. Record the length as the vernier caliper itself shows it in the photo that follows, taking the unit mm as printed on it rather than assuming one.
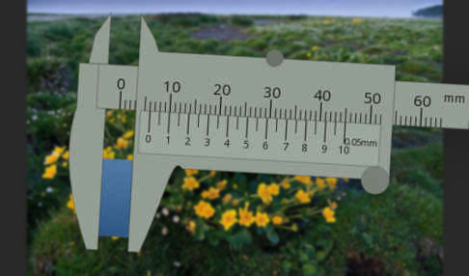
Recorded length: 6.0 mm
